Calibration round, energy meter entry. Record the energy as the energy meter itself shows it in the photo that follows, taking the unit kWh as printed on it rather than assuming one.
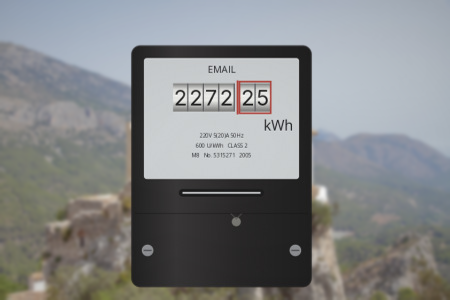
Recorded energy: 2272.25 kWh
